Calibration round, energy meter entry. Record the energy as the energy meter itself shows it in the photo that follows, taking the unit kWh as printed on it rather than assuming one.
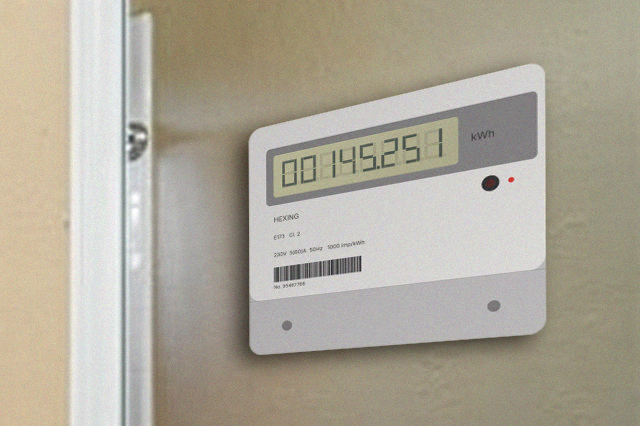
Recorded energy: 145.251 kWh
